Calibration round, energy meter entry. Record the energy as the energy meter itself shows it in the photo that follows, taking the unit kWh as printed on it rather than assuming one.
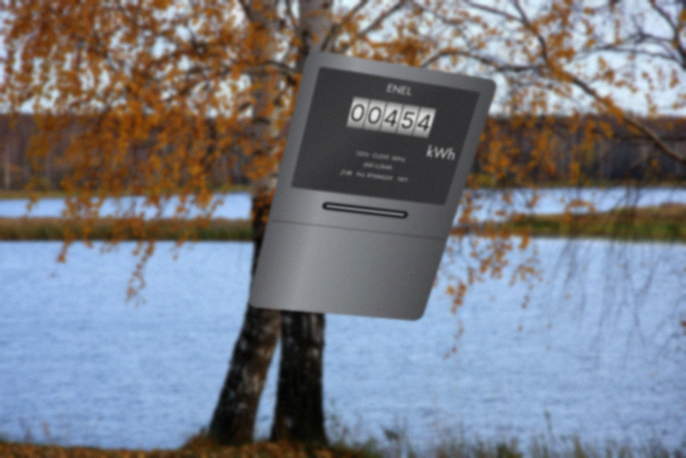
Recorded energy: 454 kWh
